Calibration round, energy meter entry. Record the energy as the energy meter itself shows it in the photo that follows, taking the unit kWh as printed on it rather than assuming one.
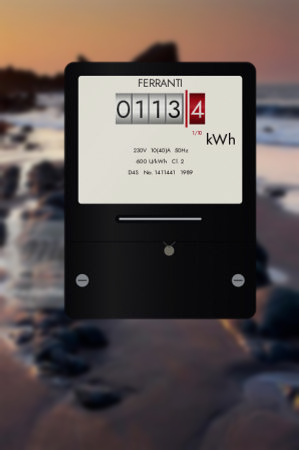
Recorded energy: 113.4 kWh
